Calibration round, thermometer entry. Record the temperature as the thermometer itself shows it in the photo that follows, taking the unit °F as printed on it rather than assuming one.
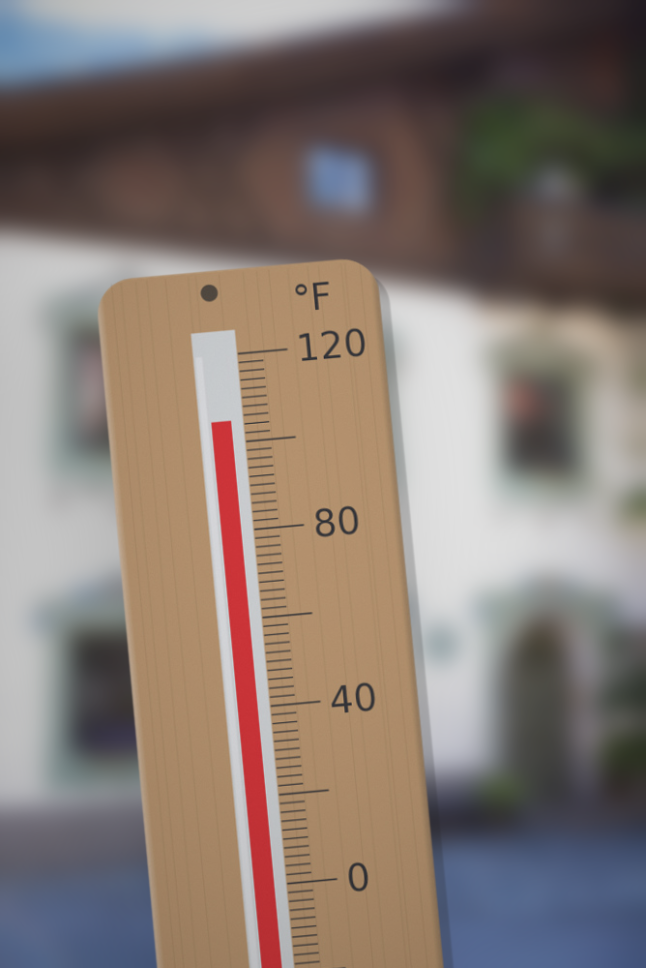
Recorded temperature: 105 °F
